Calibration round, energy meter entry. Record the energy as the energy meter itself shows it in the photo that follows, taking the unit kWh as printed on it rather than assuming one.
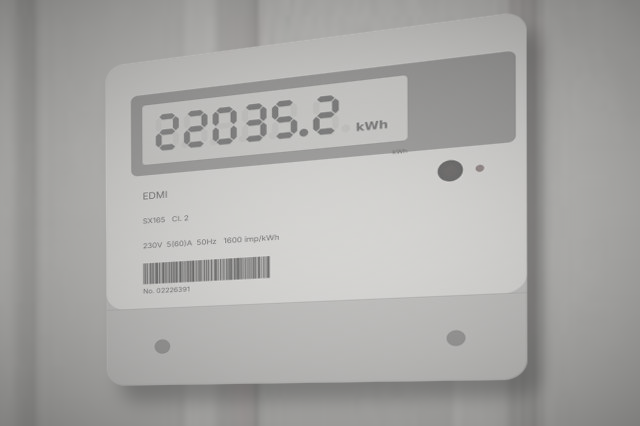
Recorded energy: 22035.2 kWh
